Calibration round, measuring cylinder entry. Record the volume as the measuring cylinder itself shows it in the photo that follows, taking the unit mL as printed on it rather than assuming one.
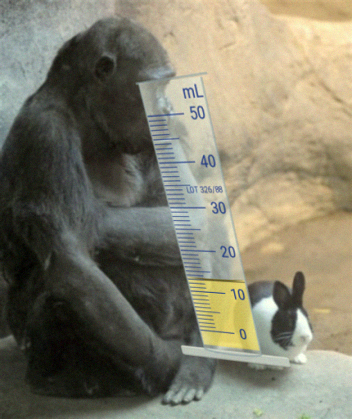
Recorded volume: 13 mL
